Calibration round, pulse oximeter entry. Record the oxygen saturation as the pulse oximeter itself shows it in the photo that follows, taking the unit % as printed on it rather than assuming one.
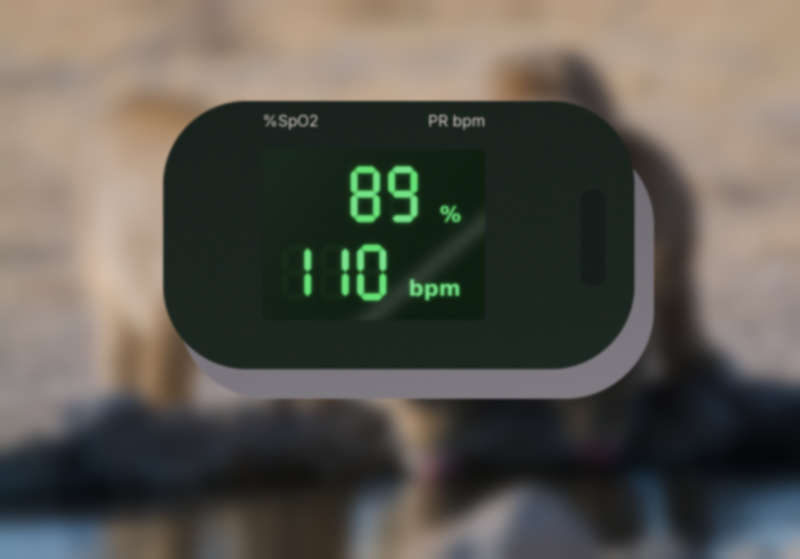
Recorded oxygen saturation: 89 %
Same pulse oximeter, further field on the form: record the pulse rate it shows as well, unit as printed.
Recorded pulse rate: 110 bpm
